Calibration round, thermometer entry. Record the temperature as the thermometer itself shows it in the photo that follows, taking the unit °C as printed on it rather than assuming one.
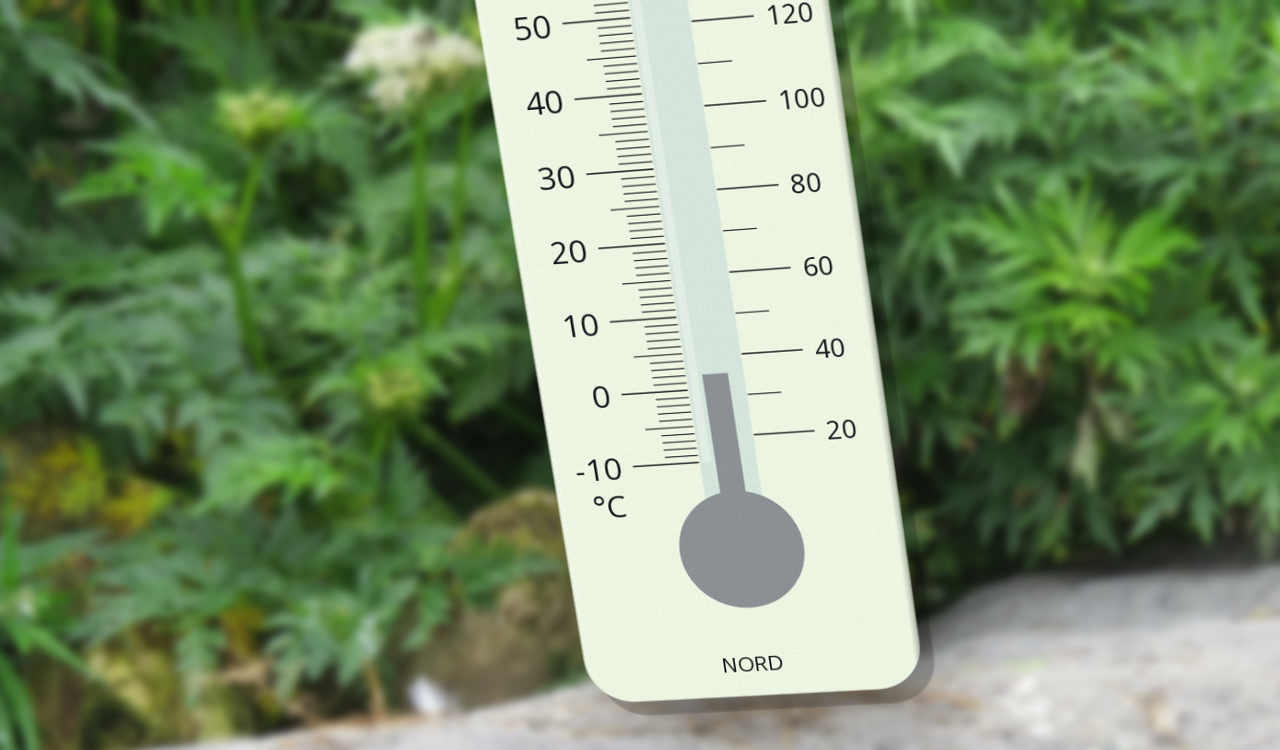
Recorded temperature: 2 °C
